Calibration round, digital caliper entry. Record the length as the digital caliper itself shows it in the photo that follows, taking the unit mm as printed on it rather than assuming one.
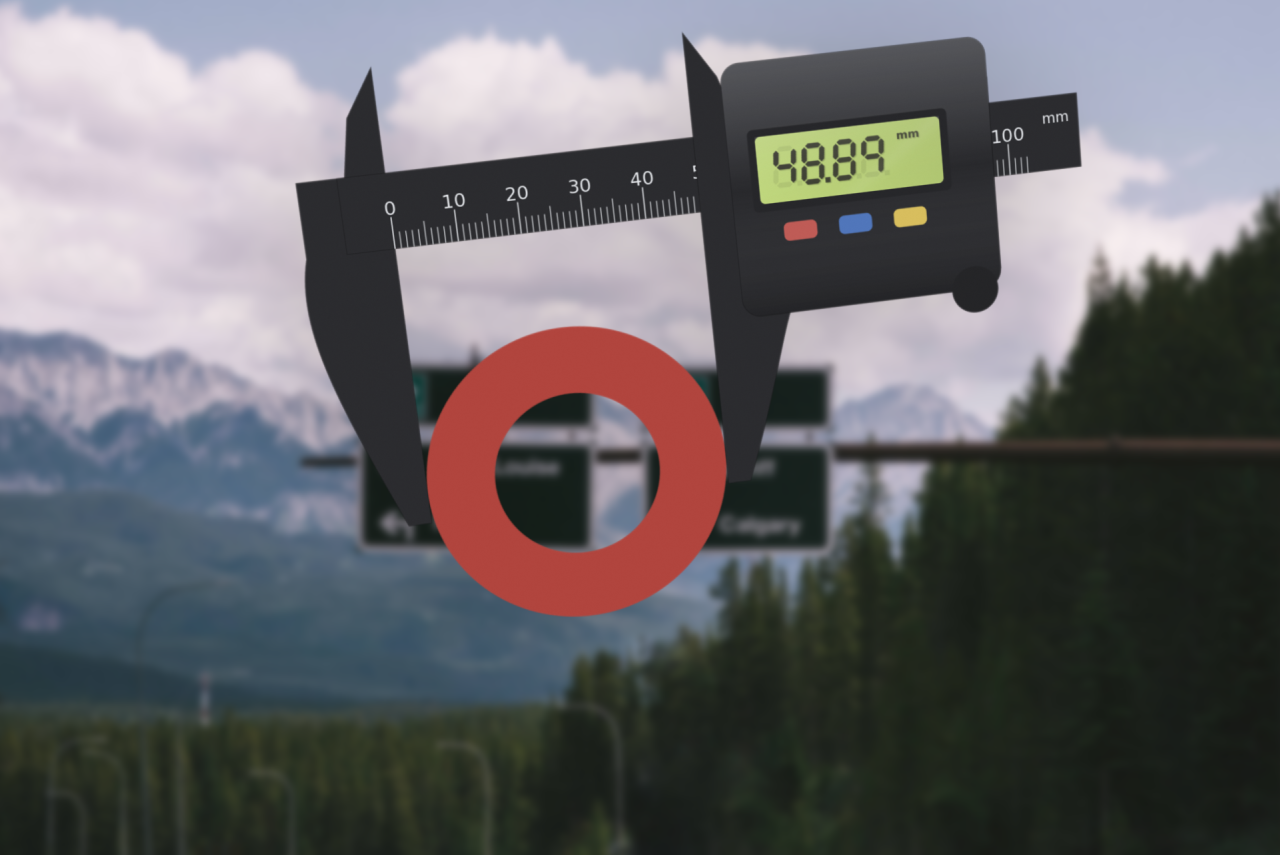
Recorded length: 48.89 mm
